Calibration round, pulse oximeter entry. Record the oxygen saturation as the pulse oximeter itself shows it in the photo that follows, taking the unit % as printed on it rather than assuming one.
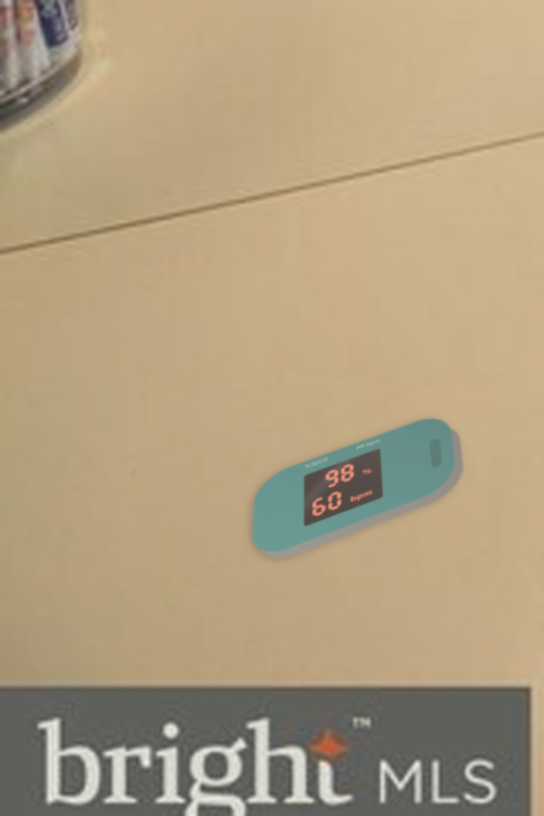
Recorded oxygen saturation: 98 %
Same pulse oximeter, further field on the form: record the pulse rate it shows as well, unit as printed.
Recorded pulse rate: 60 bpm
